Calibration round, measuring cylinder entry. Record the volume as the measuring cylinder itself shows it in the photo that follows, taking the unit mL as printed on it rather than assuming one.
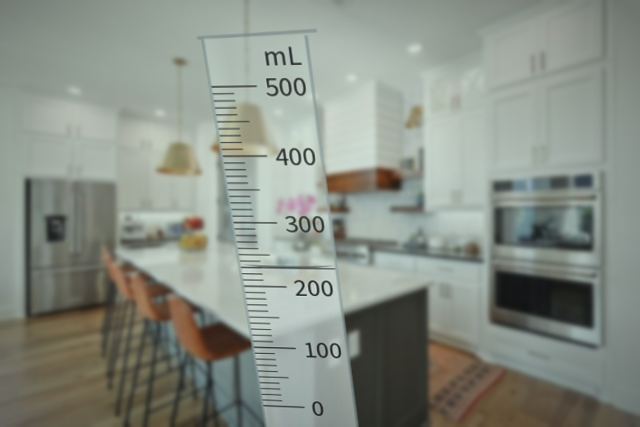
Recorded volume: 230 mL
